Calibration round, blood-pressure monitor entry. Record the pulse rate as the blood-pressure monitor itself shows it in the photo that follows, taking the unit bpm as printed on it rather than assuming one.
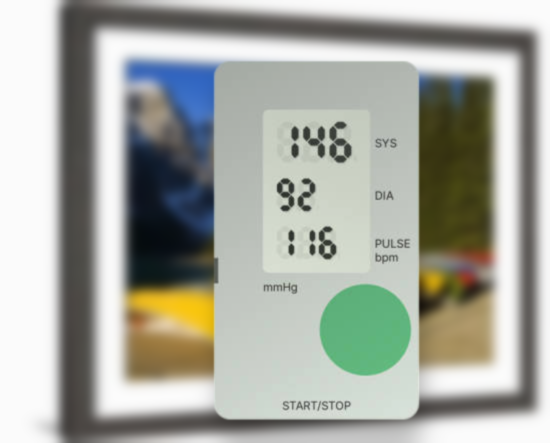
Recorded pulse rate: 116 bpm
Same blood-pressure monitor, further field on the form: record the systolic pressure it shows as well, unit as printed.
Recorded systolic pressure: 146 mmHg
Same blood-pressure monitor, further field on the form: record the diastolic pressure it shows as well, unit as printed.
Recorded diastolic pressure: 92 mmHg
